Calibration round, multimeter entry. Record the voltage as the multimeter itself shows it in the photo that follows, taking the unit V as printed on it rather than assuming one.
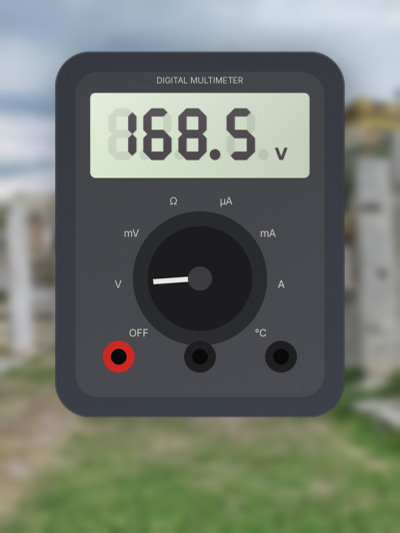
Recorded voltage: 168.5 V
